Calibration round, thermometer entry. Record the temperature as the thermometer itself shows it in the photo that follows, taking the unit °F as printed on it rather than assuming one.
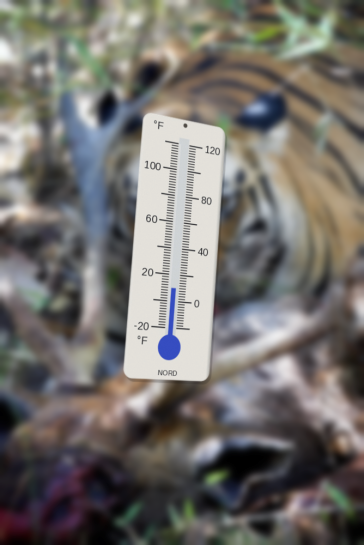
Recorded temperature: 10 °F
